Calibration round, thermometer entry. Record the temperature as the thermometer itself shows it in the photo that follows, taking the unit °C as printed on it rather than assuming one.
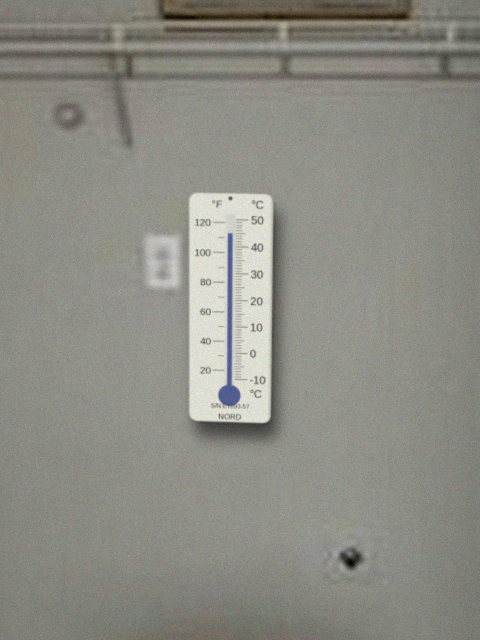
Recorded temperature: 45 °C
